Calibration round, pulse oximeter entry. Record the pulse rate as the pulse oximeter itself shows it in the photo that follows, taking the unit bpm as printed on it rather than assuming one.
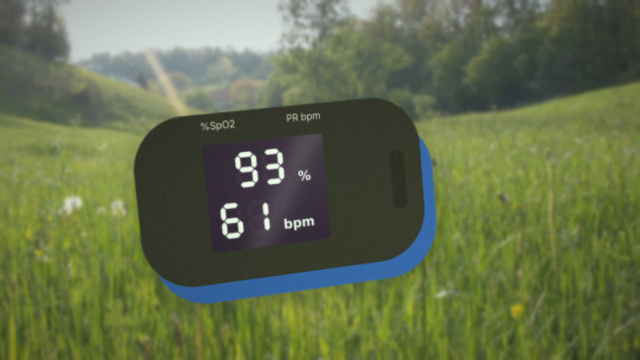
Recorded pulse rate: 61 bpm
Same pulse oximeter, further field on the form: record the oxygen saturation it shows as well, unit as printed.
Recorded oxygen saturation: 93 %
